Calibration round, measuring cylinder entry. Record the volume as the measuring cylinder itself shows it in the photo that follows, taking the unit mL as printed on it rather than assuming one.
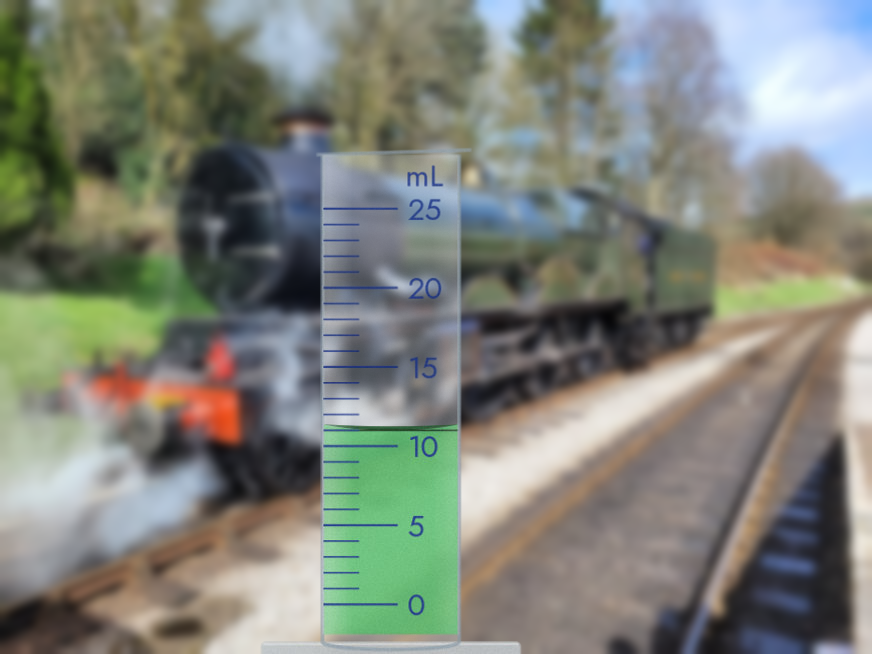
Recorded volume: 11 mL
